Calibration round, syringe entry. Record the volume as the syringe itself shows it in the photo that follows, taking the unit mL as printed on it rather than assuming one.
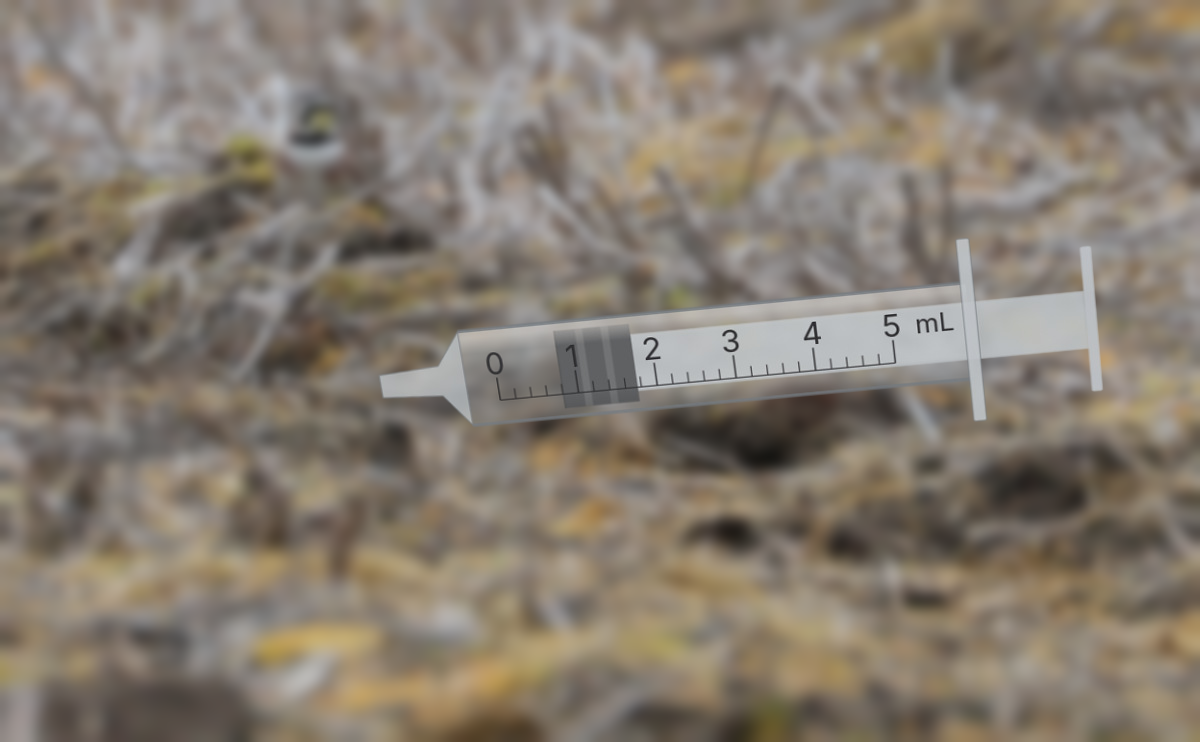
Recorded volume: 0.8 mL
